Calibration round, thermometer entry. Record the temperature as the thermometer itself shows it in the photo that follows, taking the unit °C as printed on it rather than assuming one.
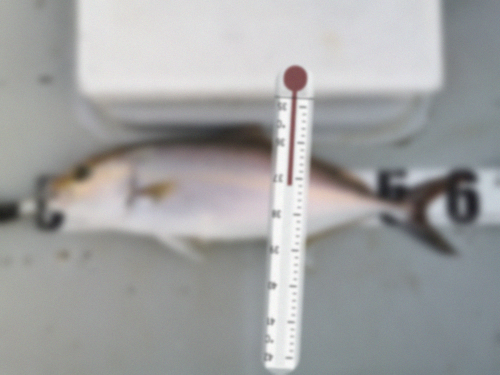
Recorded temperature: 37.2 °C
